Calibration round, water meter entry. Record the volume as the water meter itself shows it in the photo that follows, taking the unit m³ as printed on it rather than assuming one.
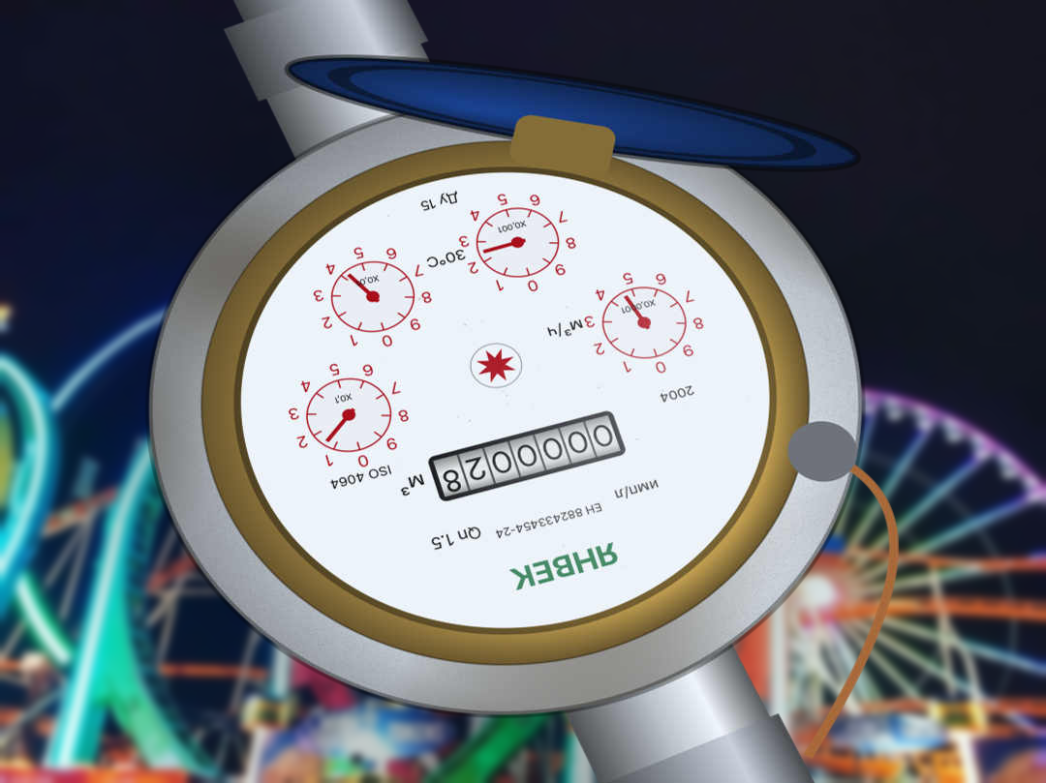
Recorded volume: 28.1424 m³
